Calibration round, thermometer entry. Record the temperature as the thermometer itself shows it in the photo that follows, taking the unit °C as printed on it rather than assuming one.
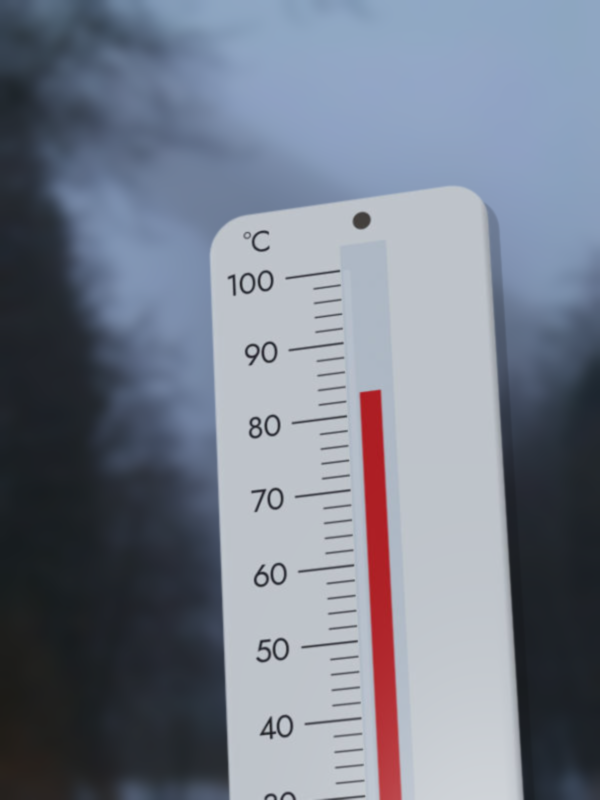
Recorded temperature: 83 °C
